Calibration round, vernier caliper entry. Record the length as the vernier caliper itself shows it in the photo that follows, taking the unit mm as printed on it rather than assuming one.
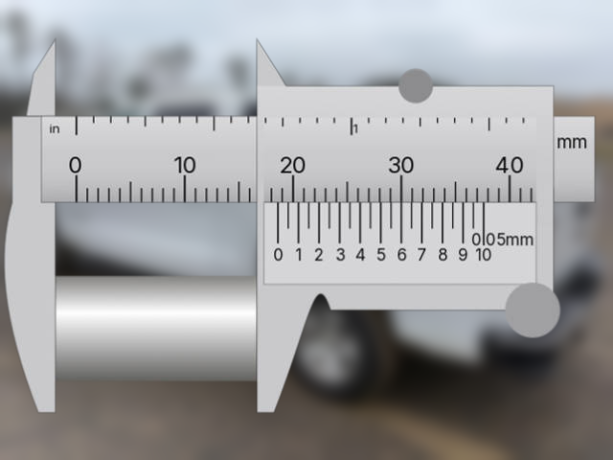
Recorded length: 18.6 mm
